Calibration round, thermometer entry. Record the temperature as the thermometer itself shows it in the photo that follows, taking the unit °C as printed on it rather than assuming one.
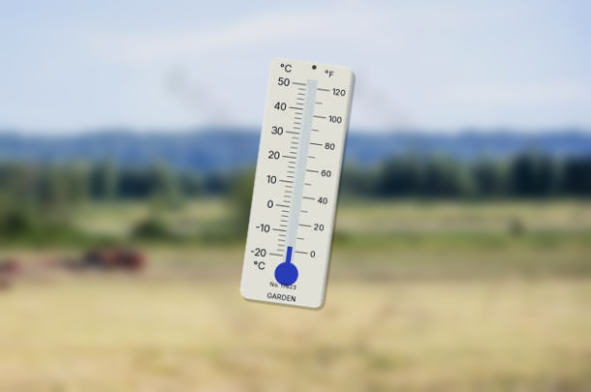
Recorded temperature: -16 °C
